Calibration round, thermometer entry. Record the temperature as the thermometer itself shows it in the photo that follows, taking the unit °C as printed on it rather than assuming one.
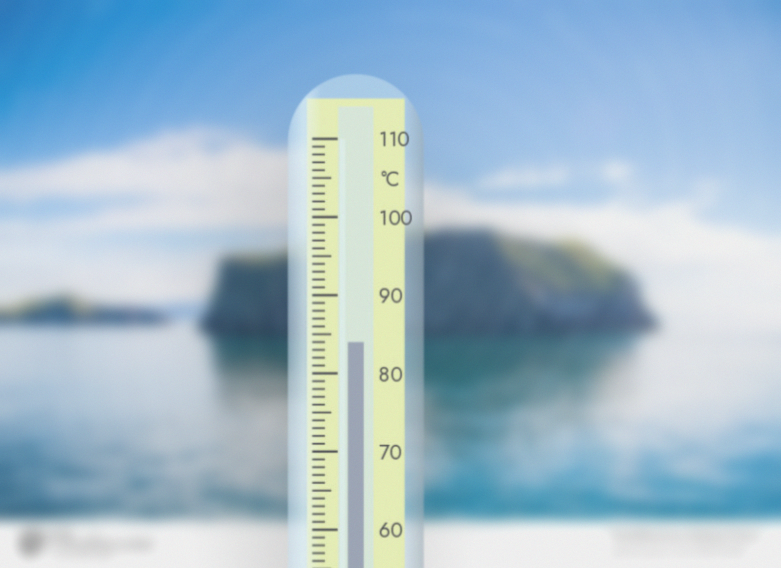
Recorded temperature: 84 °C
